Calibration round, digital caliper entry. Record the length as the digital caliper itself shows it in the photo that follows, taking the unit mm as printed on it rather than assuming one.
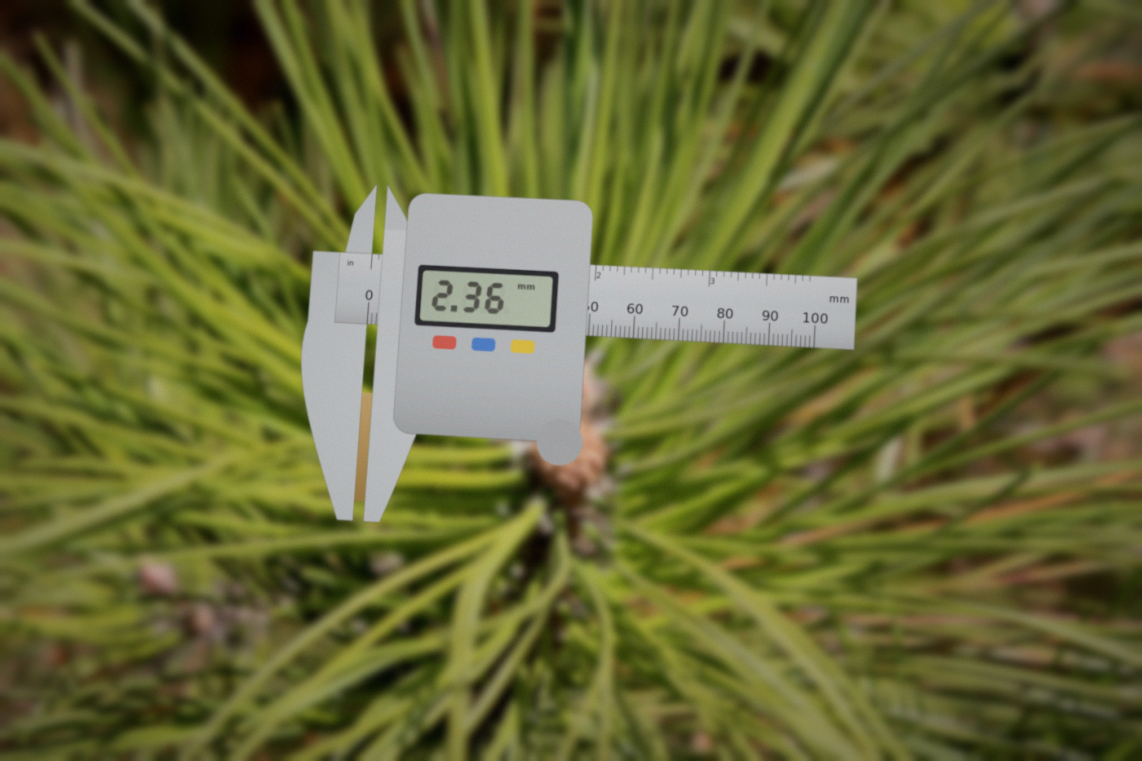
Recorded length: 2.36 mm
